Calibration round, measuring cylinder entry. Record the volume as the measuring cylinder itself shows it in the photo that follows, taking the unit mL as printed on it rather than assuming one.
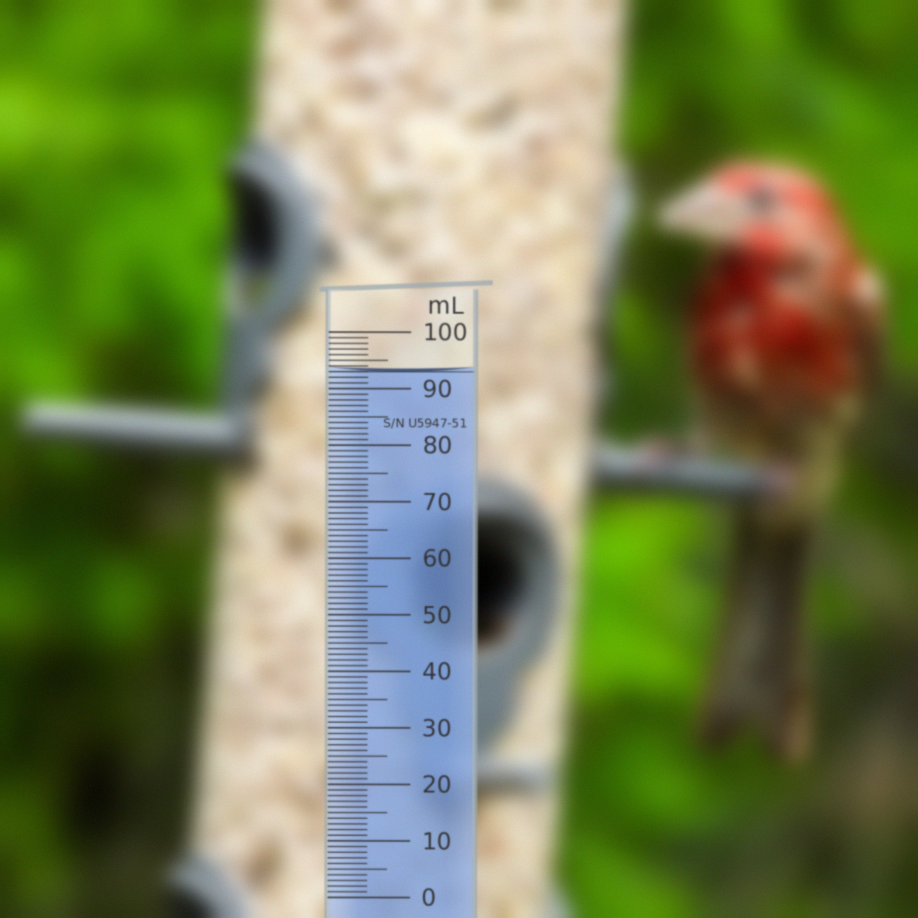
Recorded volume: 93 mL
